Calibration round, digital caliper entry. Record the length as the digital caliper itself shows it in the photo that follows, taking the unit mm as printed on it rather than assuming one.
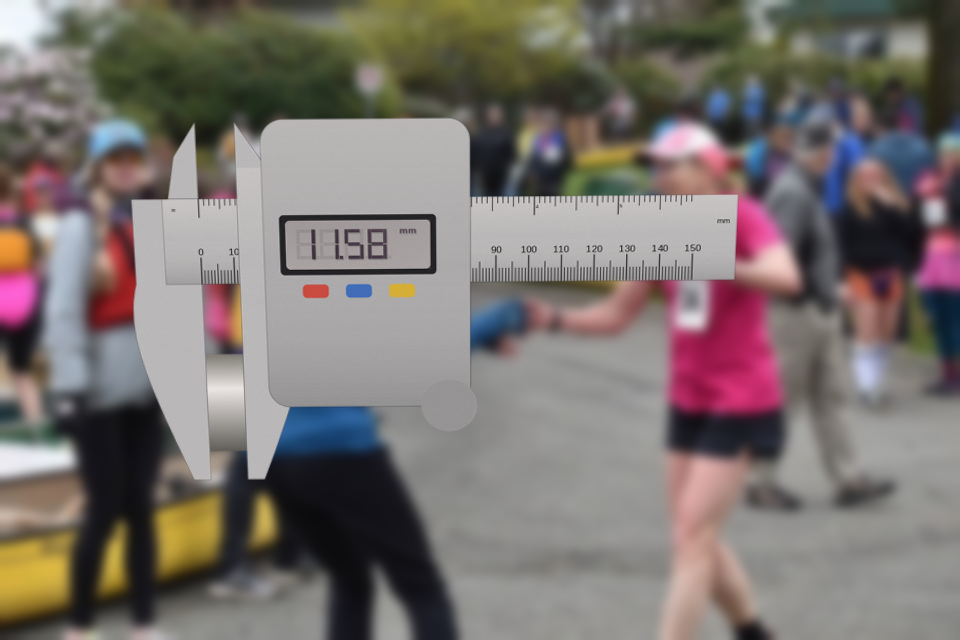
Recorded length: 11.58 mm
